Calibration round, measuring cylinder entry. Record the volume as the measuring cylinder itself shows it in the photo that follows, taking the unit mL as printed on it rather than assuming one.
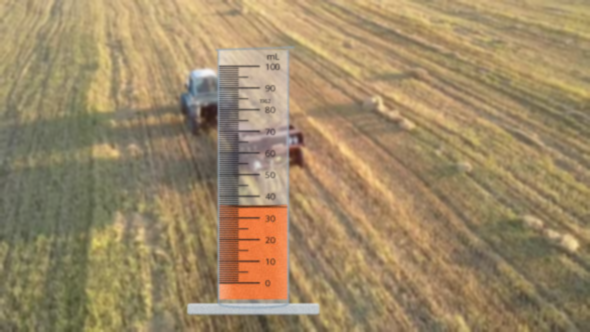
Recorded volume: 35 mL
